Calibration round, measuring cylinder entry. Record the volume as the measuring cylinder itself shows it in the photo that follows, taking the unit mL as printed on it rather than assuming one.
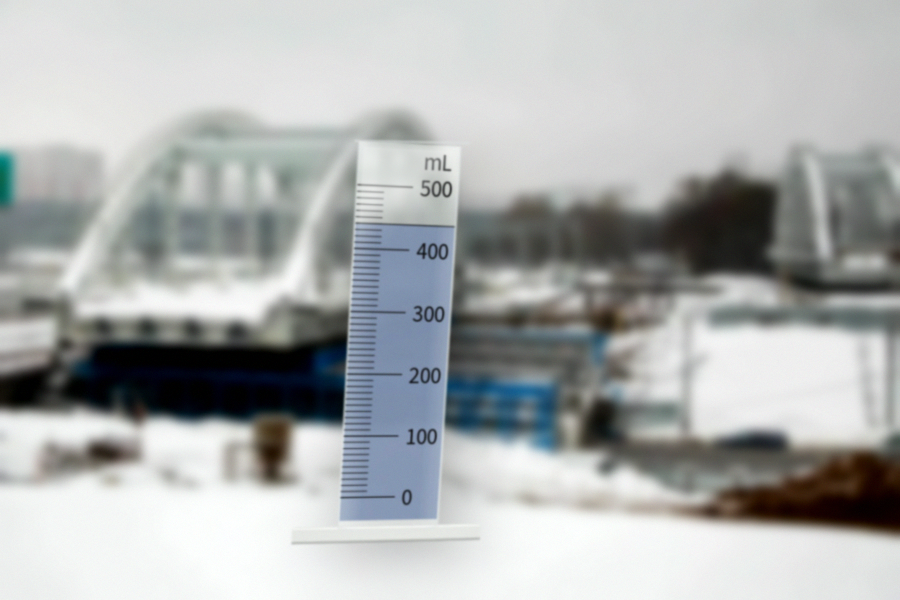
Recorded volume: 440 mL
